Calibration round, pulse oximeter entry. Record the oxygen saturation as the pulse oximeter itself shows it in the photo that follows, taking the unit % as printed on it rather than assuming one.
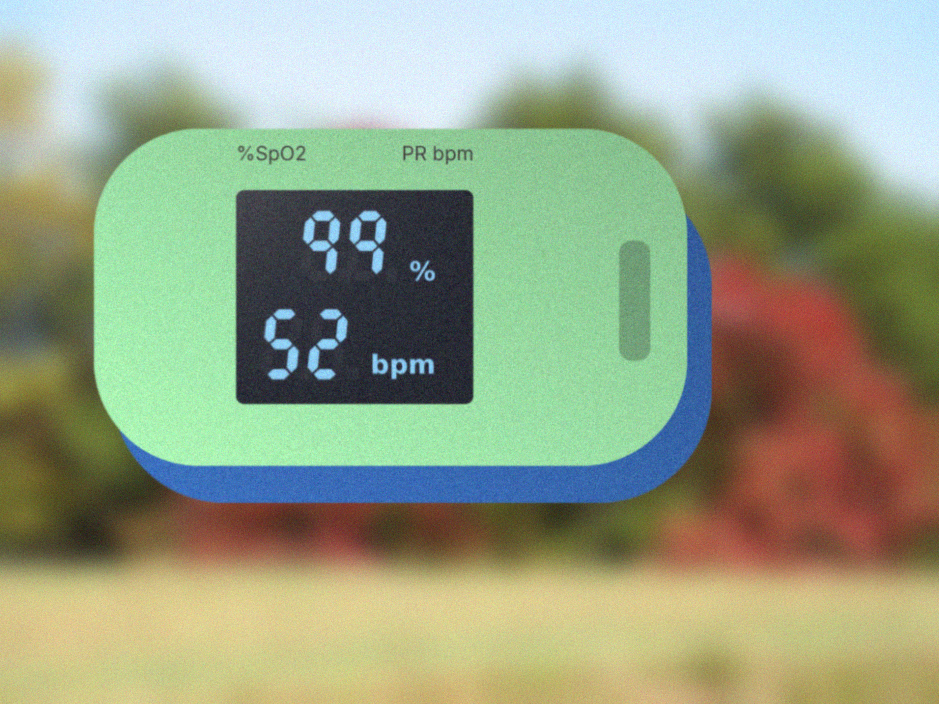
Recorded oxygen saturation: 99 %
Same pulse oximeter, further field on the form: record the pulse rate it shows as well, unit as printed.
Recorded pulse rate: 52 bpm
